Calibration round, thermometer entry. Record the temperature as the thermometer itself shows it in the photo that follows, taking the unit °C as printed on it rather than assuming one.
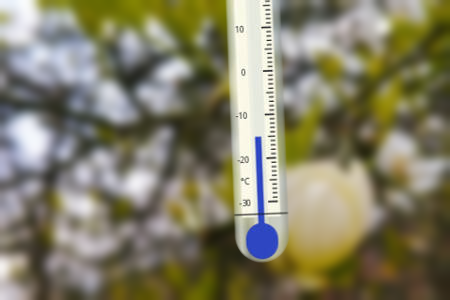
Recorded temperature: -15 °C
